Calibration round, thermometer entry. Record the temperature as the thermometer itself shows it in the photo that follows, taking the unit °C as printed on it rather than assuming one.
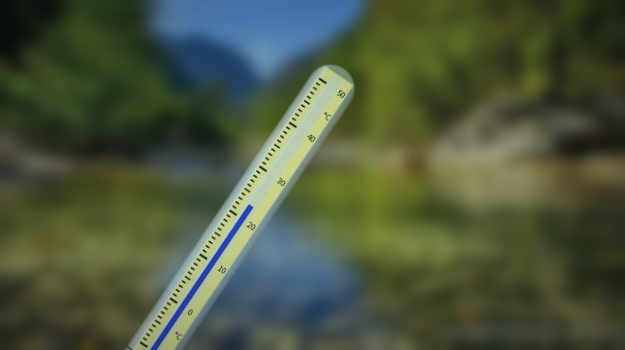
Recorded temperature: 23 °C
